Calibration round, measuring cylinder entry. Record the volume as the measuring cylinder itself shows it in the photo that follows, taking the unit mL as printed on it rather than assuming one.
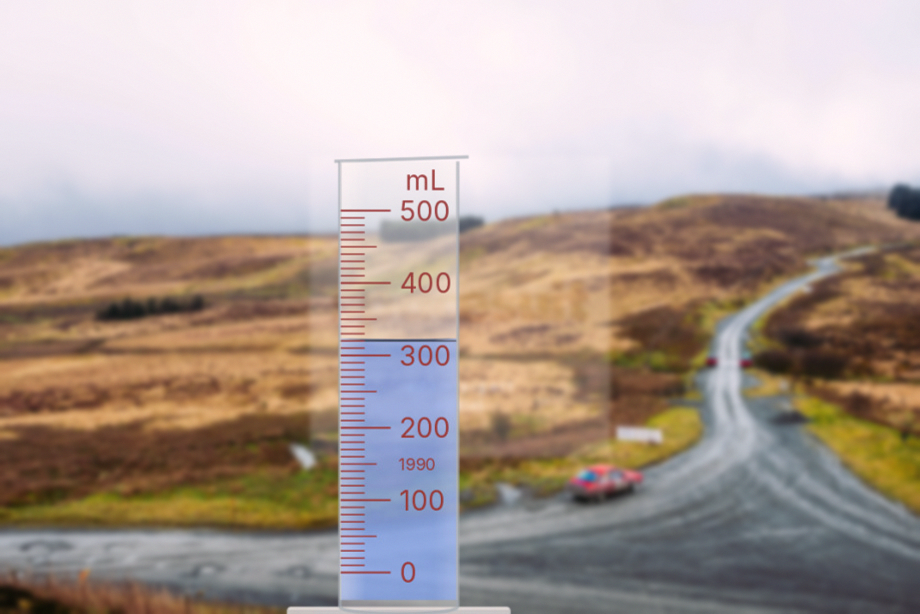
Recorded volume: 320 mL
